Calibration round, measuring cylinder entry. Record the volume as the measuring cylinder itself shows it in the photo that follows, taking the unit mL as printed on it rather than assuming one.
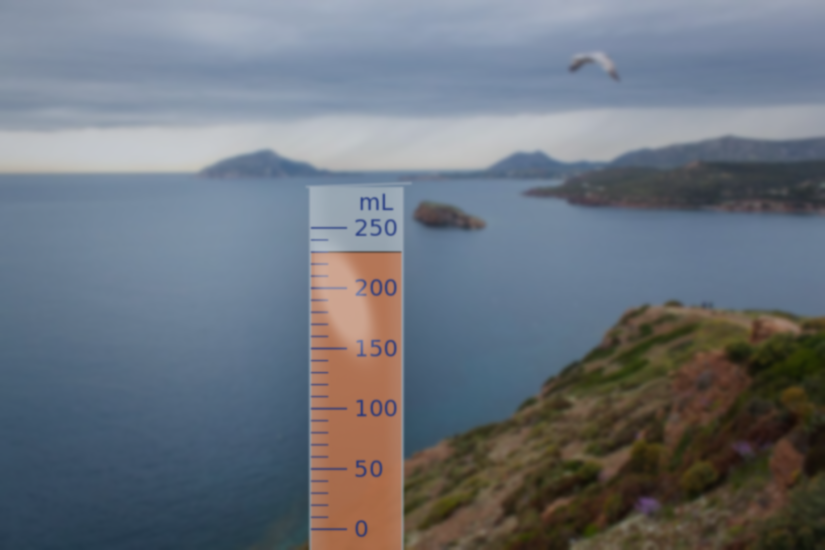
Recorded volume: 230 mL
